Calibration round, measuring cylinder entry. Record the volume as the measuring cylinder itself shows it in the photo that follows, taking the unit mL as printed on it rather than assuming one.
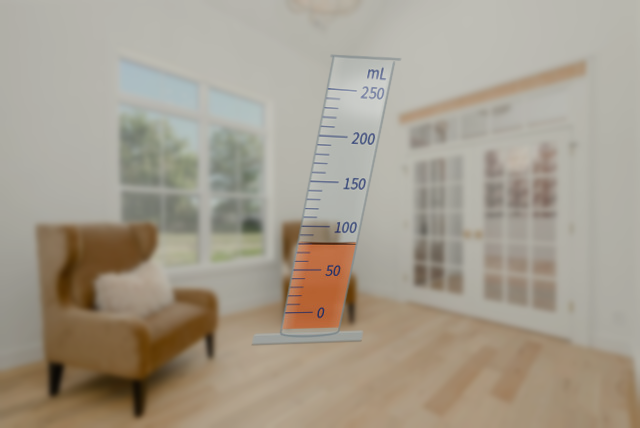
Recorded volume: 80 mL
